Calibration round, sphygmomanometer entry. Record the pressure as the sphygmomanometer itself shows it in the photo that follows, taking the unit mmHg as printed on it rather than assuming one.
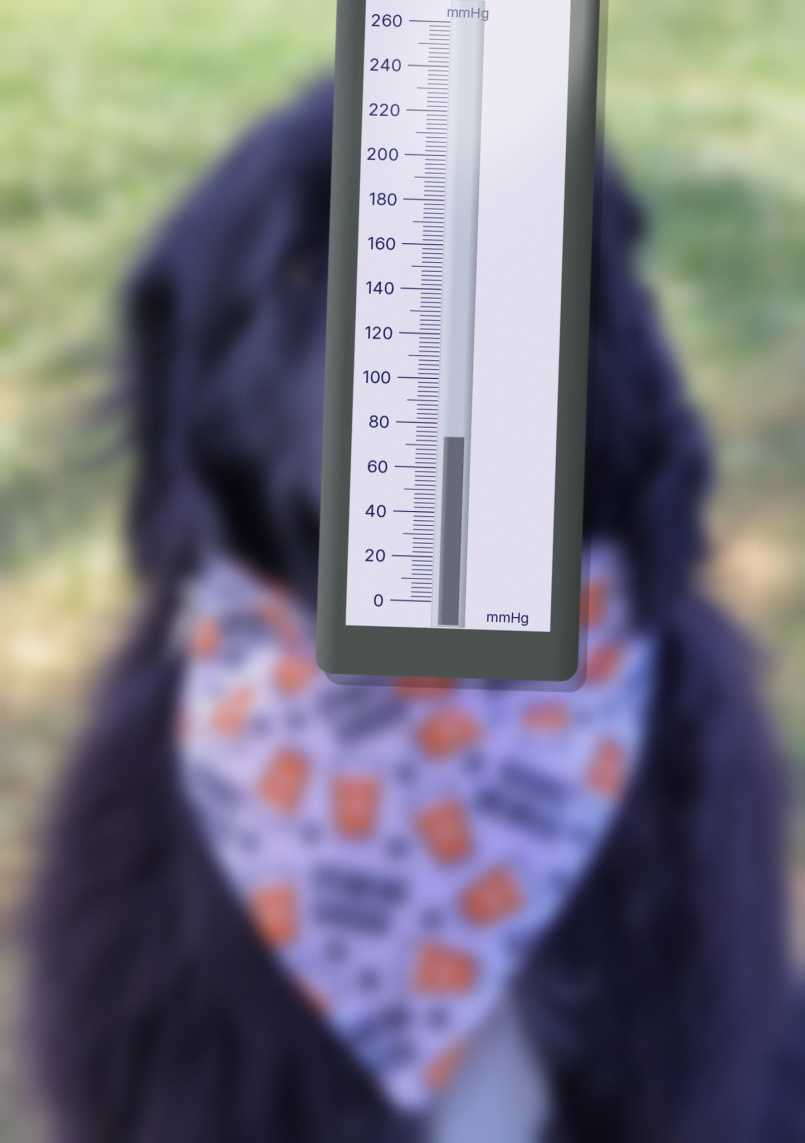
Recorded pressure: 74 mmHg
